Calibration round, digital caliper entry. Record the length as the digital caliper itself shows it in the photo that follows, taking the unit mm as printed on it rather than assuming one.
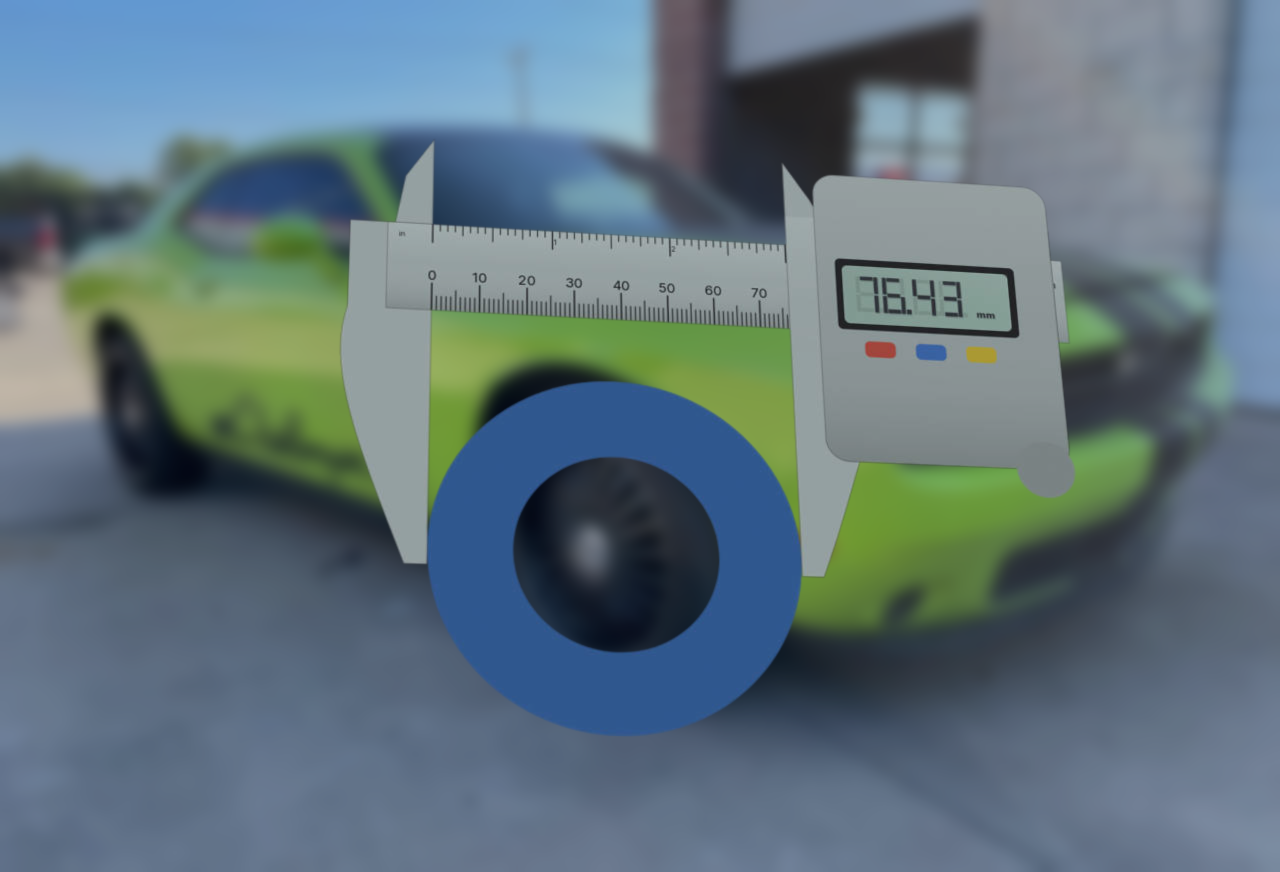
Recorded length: 76.43 mm
